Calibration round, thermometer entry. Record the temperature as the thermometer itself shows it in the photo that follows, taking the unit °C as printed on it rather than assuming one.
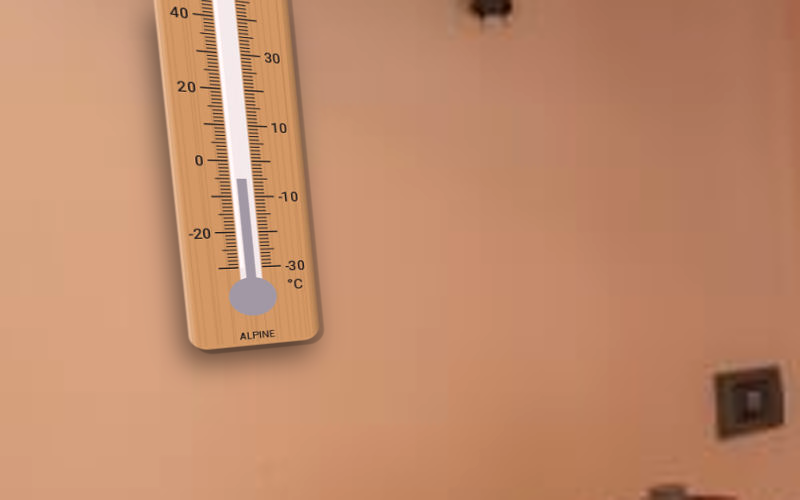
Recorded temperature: -5 °C
